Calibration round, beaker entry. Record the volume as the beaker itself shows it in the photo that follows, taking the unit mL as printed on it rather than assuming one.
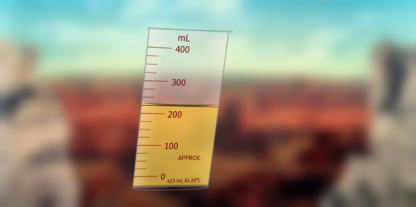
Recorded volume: 225 mL
